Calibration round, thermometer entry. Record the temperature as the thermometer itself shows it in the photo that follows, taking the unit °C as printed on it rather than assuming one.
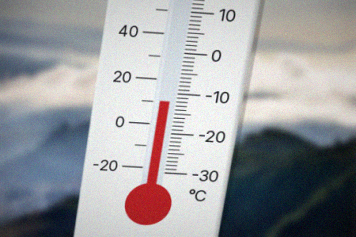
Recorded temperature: -12 °C
